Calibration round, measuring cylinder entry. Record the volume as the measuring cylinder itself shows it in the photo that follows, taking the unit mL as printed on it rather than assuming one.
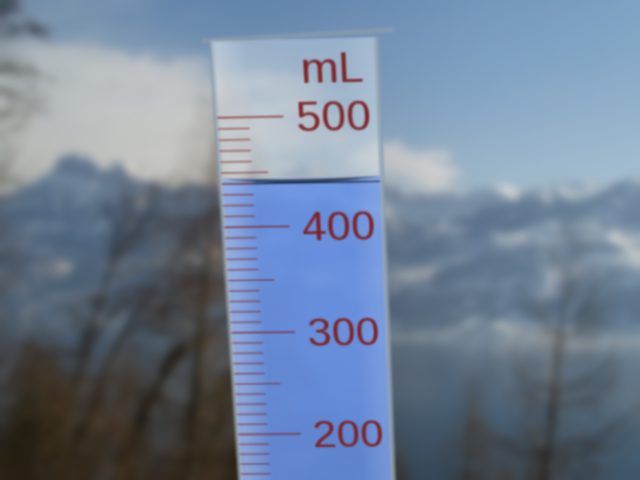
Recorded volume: 440 mL
